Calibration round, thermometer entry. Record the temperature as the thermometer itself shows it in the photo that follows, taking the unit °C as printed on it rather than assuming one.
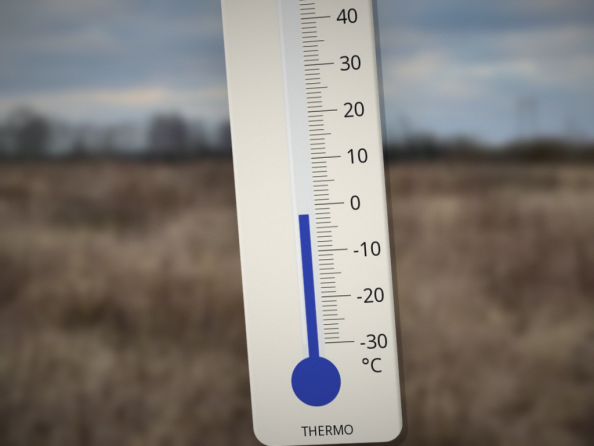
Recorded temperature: -2 °C
